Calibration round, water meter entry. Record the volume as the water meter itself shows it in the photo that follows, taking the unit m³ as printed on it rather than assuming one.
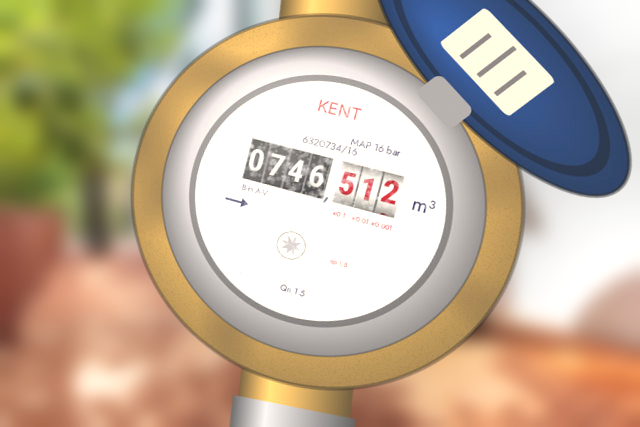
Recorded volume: 746.512 m³
